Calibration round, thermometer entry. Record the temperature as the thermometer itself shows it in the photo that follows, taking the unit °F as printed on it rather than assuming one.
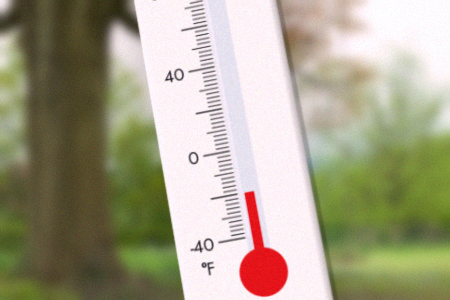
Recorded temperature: -20 °F
